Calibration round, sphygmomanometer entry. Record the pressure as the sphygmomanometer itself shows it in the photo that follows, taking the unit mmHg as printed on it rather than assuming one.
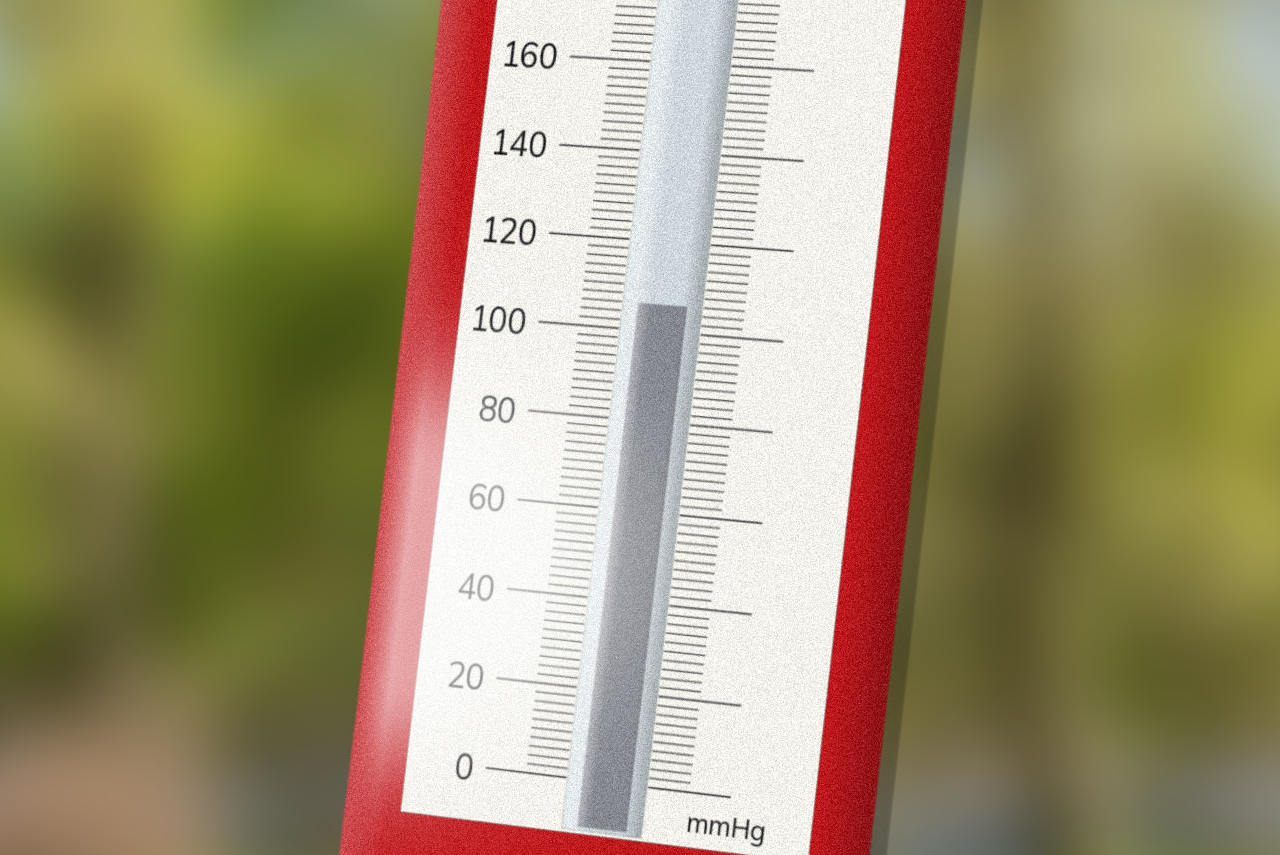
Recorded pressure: 106 mmHg
